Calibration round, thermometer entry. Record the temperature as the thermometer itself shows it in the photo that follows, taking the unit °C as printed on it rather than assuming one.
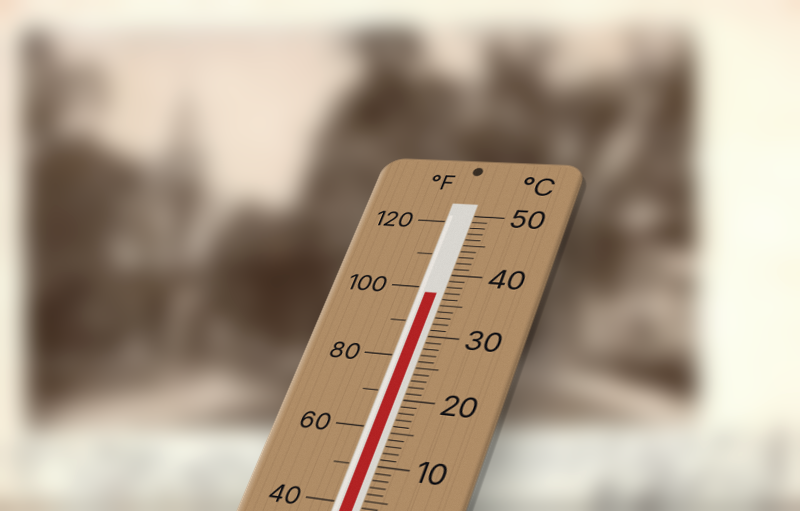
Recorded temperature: 37 °C
